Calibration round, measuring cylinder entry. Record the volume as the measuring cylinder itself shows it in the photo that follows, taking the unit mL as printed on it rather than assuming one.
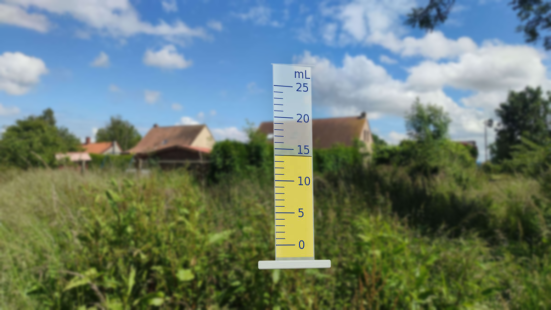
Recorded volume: 14 mL
